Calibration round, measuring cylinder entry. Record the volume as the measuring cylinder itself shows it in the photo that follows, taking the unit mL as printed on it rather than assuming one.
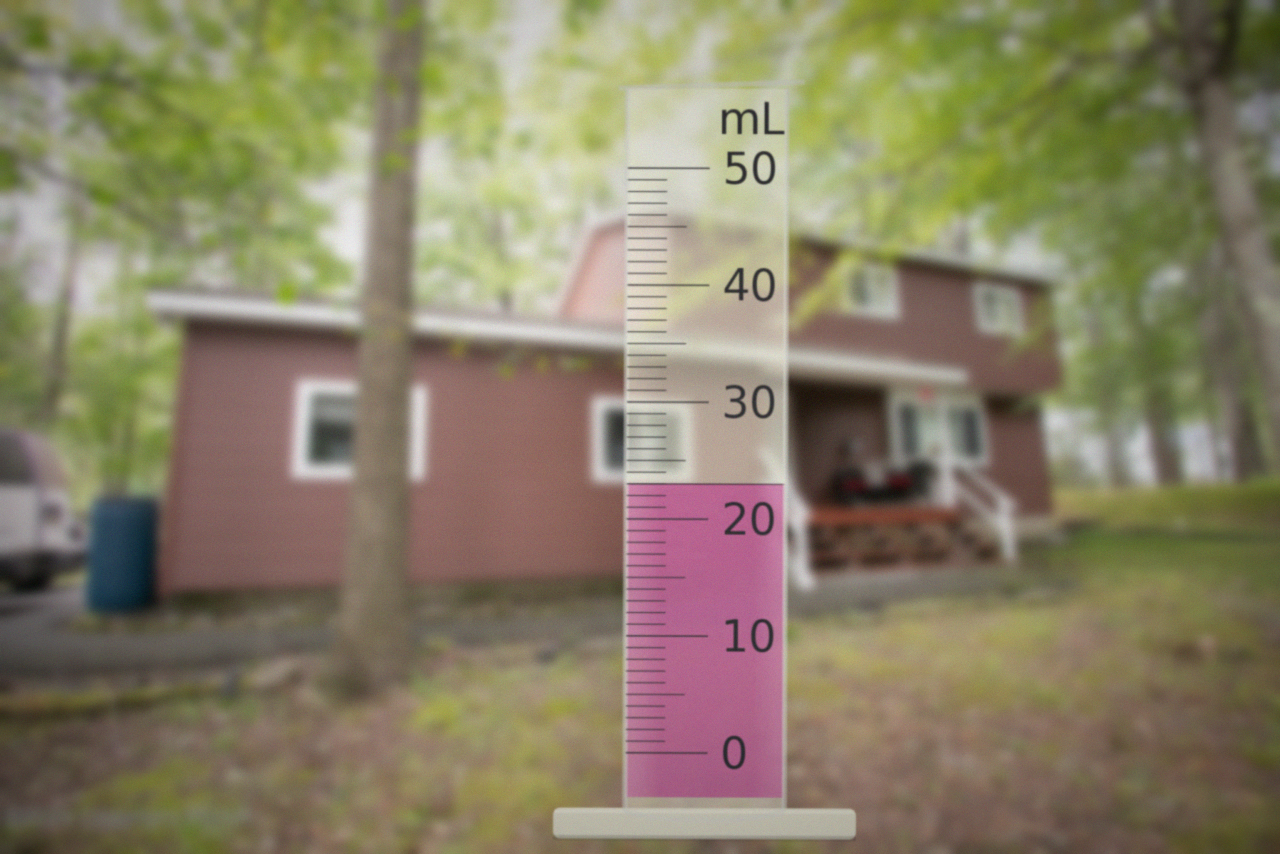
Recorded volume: 23 mL
